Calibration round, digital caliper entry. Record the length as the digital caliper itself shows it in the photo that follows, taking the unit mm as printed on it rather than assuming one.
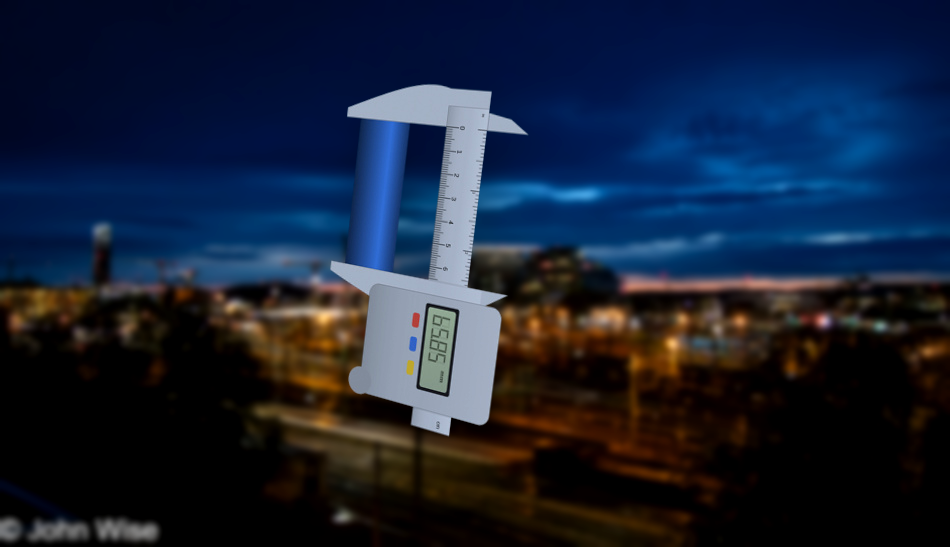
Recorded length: 65.85 mm
